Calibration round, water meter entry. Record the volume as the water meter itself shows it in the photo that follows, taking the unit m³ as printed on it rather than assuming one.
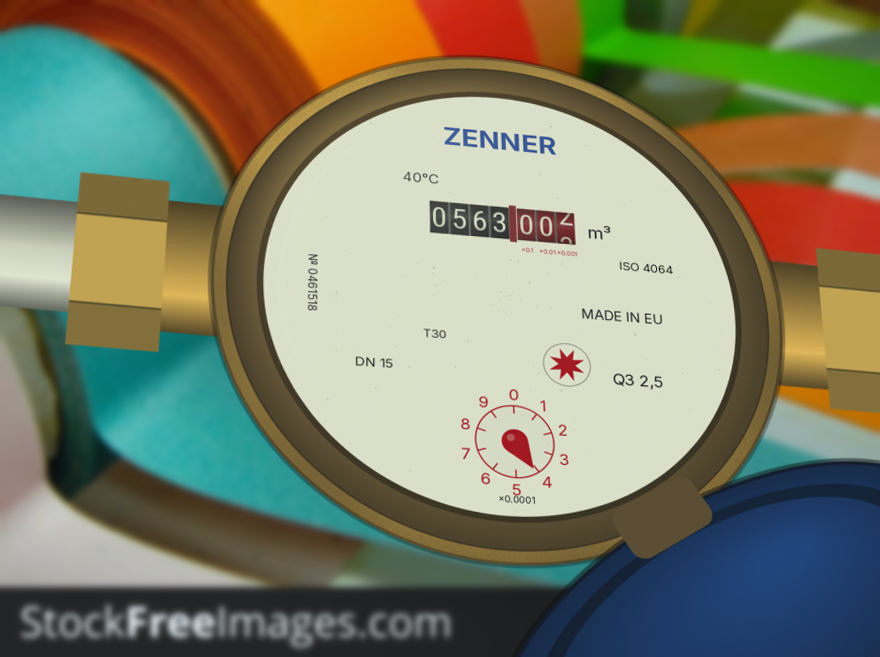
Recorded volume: 563.0024 m³
